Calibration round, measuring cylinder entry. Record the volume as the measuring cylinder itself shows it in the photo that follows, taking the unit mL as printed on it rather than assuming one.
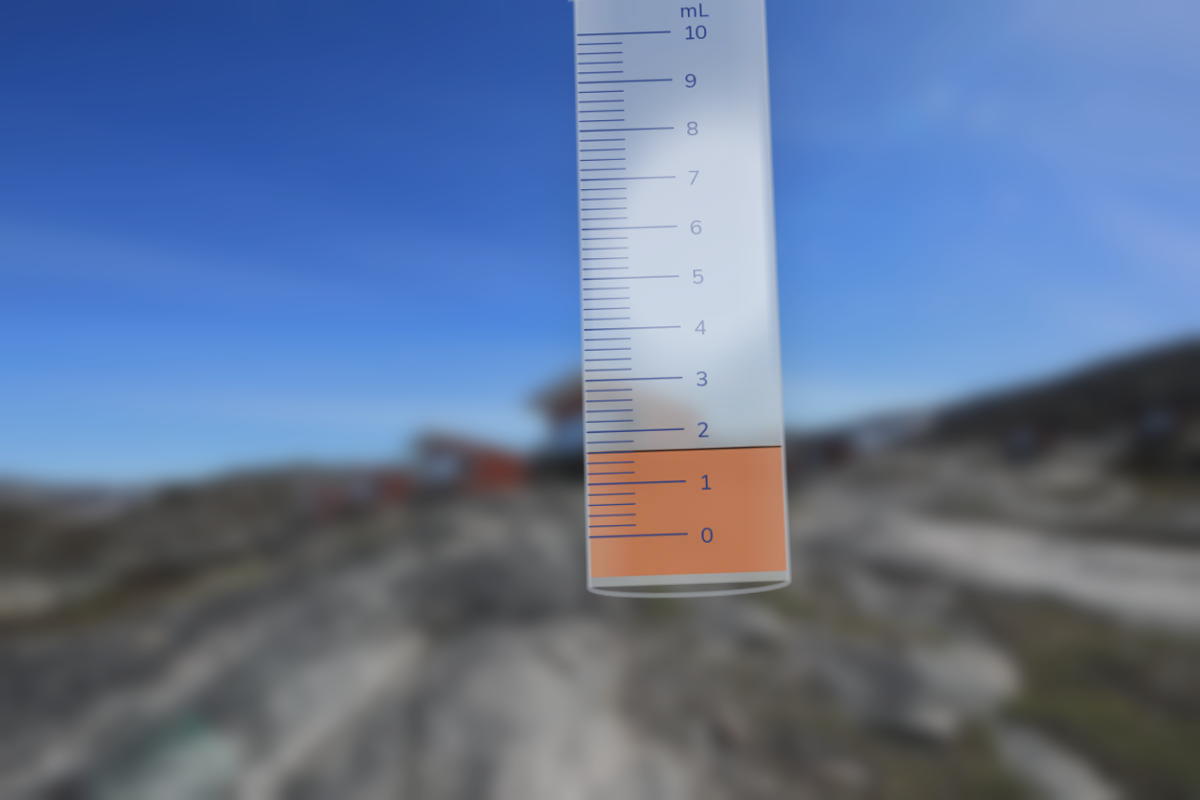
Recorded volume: 1.6 mL
